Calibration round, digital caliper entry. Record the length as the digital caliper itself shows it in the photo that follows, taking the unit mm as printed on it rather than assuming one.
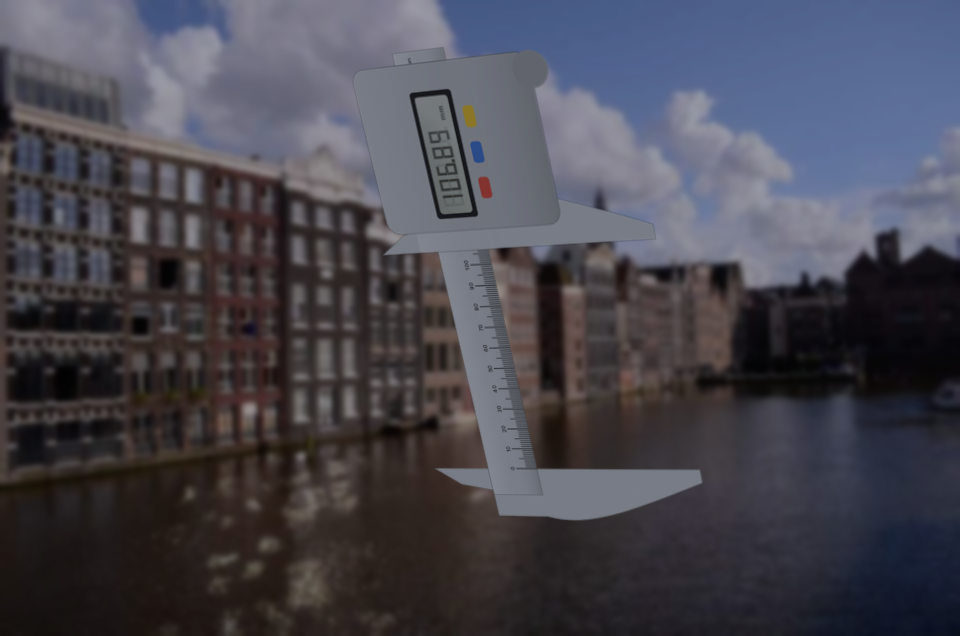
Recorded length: 106.89 mm
